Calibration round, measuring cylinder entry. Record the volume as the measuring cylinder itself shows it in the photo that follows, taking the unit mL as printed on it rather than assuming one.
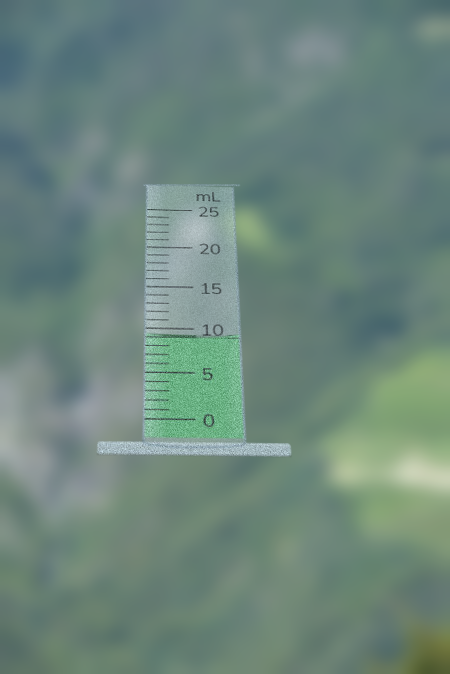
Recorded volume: 9 mL
